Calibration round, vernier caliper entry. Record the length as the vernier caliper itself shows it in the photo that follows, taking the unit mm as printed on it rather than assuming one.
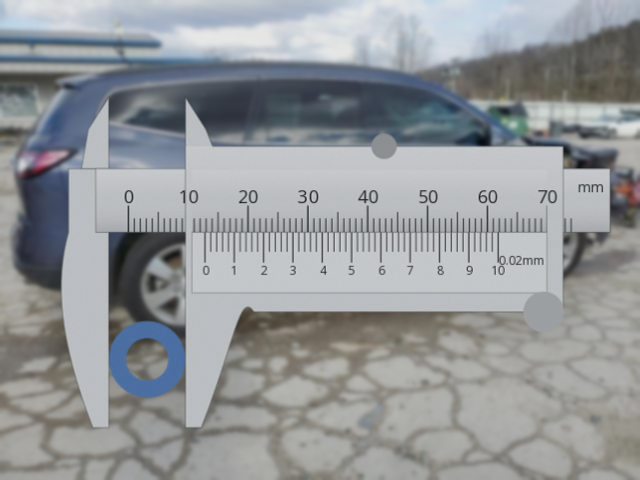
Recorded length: 12.8 mm
